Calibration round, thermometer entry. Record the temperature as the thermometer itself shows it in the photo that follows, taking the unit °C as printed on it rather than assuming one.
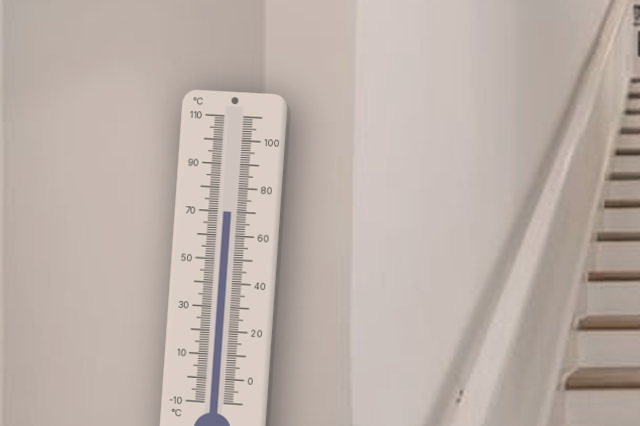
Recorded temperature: 70 °C
